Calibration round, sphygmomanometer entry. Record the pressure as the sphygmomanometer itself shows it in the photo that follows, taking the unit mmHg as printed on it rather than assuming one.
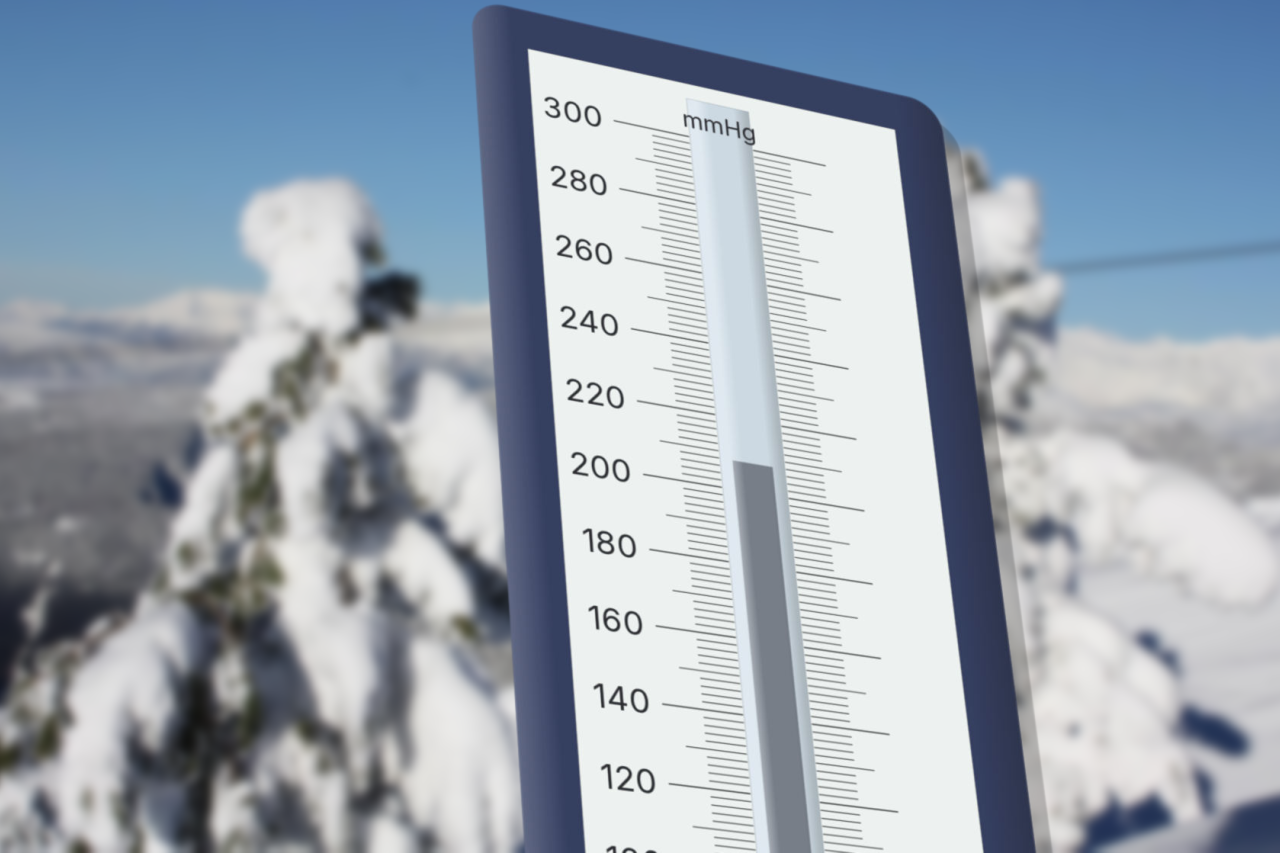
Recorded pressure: 208 mmHg
